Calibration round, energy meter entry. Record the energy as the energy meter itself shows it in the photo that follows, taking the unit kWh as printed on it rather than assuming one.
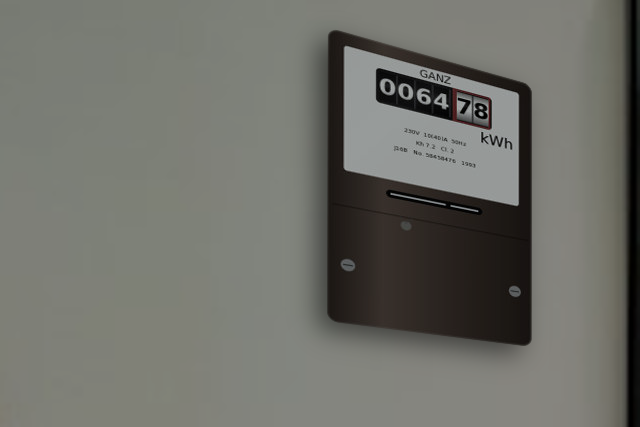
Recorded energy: 64.78 kWh
